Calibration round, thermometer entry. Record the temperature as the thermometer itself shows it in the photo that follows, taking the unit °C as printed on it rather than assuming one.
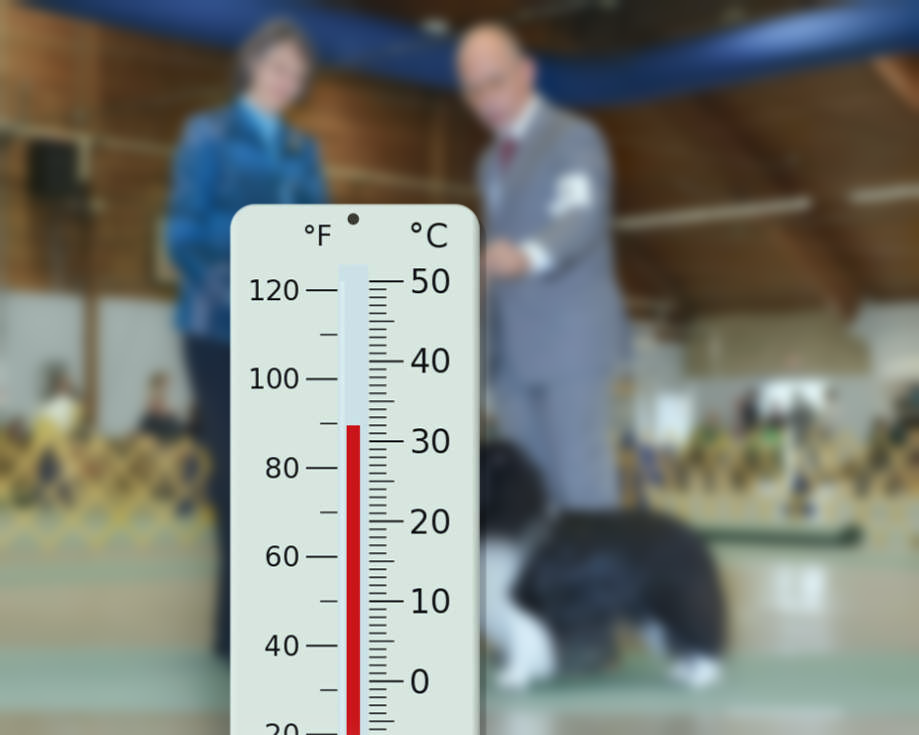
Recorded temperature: 32 °C
